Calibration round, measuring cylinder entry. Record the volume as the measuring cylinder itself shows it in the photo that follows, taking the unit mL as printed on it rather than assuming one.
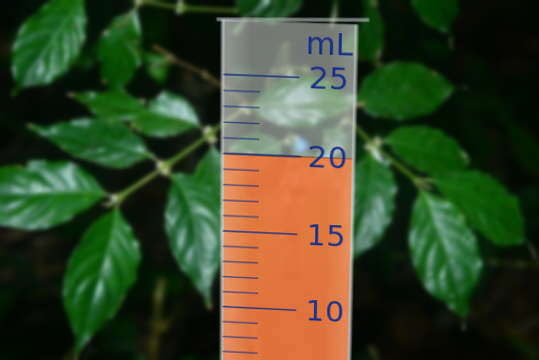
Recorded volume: 20 mL
